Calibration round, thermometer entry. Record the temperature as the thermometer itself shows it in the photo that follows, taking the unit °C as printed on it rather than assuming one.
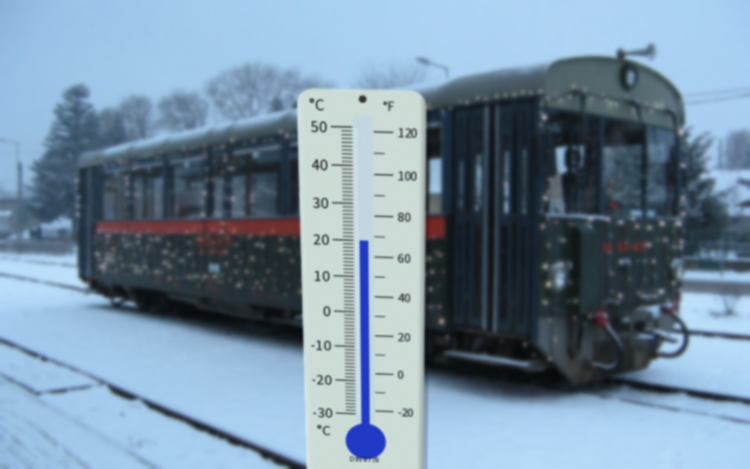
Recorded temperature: 20 °C
